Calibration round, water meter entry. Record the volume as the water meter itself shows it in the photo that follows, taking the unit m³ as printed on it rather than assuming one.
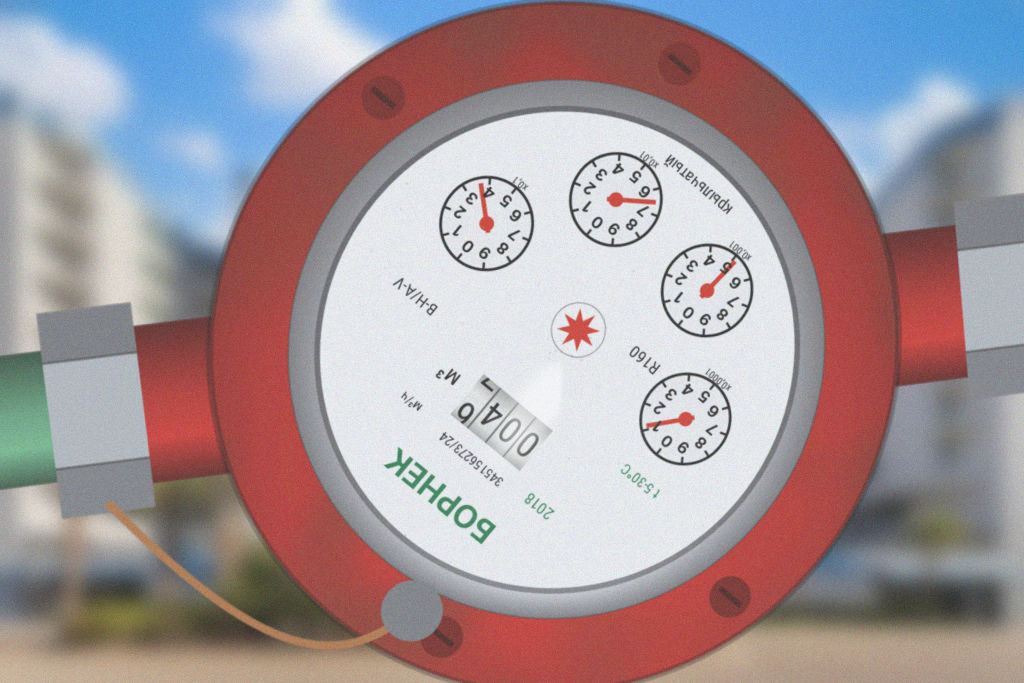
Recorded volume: 46.3651 m³
